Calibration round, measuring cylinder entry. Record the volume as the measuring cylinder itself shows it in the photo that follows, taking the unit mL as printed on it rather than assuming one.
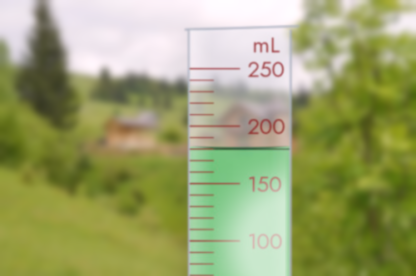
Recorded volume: 180 mL
